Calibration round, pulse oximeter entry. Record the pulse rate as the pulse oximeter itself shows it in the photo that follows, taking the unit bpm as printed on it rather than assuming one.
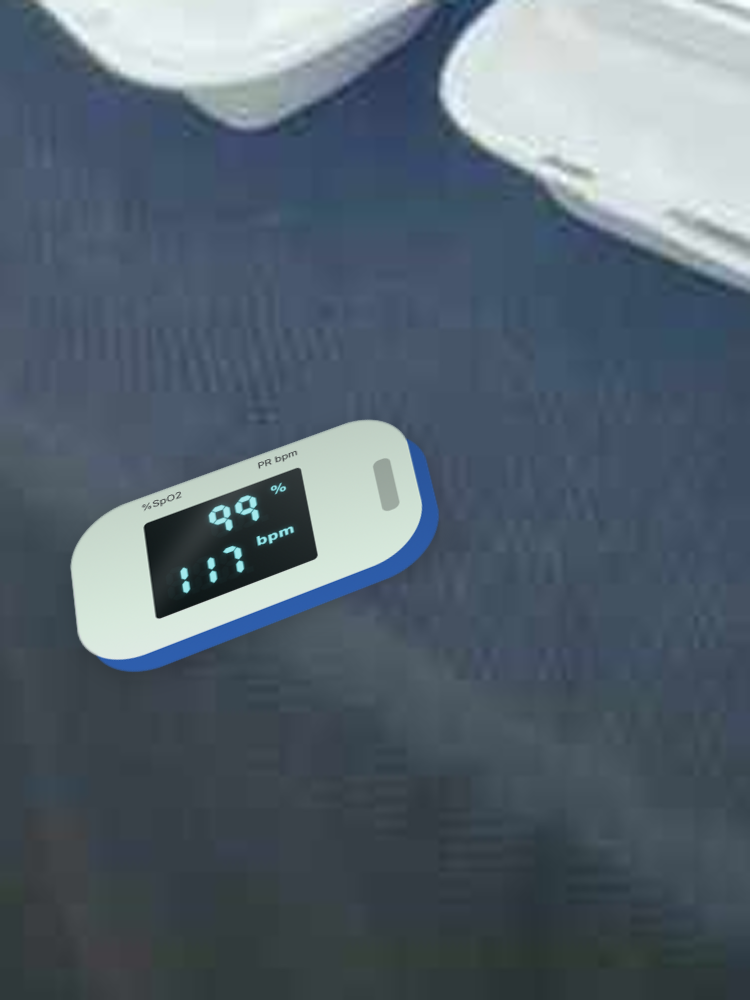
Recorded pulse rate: 117 bpm
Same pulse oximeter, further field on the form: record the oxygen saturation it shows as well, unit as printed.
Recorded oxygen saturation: 99 %
